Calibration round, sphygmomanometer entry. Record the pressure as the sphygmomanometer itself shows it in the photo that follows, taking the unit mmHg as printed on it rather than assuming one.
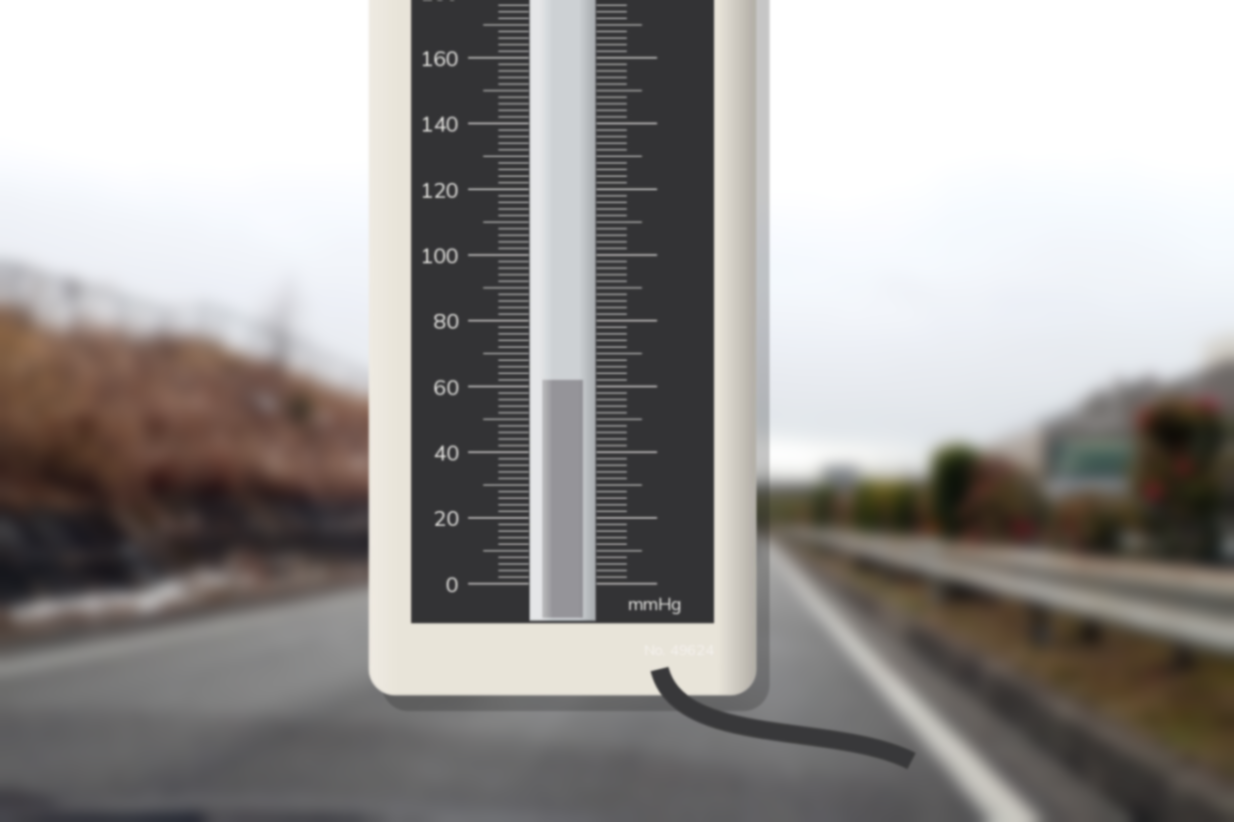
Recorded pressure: 62 mmHg
